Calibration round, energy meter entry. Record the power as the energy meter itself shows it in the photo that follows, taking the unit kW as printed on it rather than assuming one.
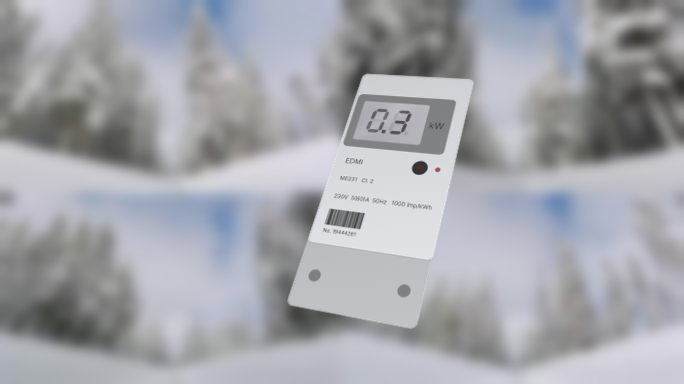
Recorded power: 0.3 kW
